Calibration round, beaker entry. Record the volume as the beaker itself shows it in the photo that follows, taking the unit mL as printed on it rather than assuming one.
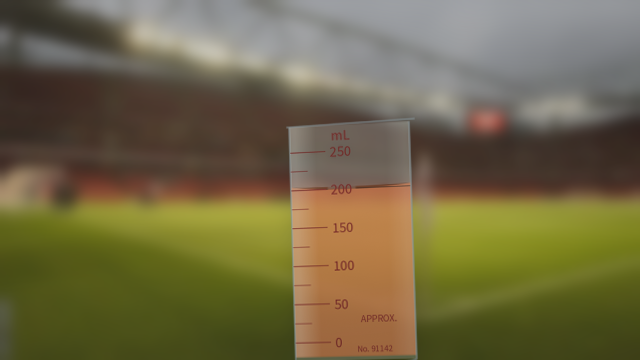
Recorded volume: 200 mL
